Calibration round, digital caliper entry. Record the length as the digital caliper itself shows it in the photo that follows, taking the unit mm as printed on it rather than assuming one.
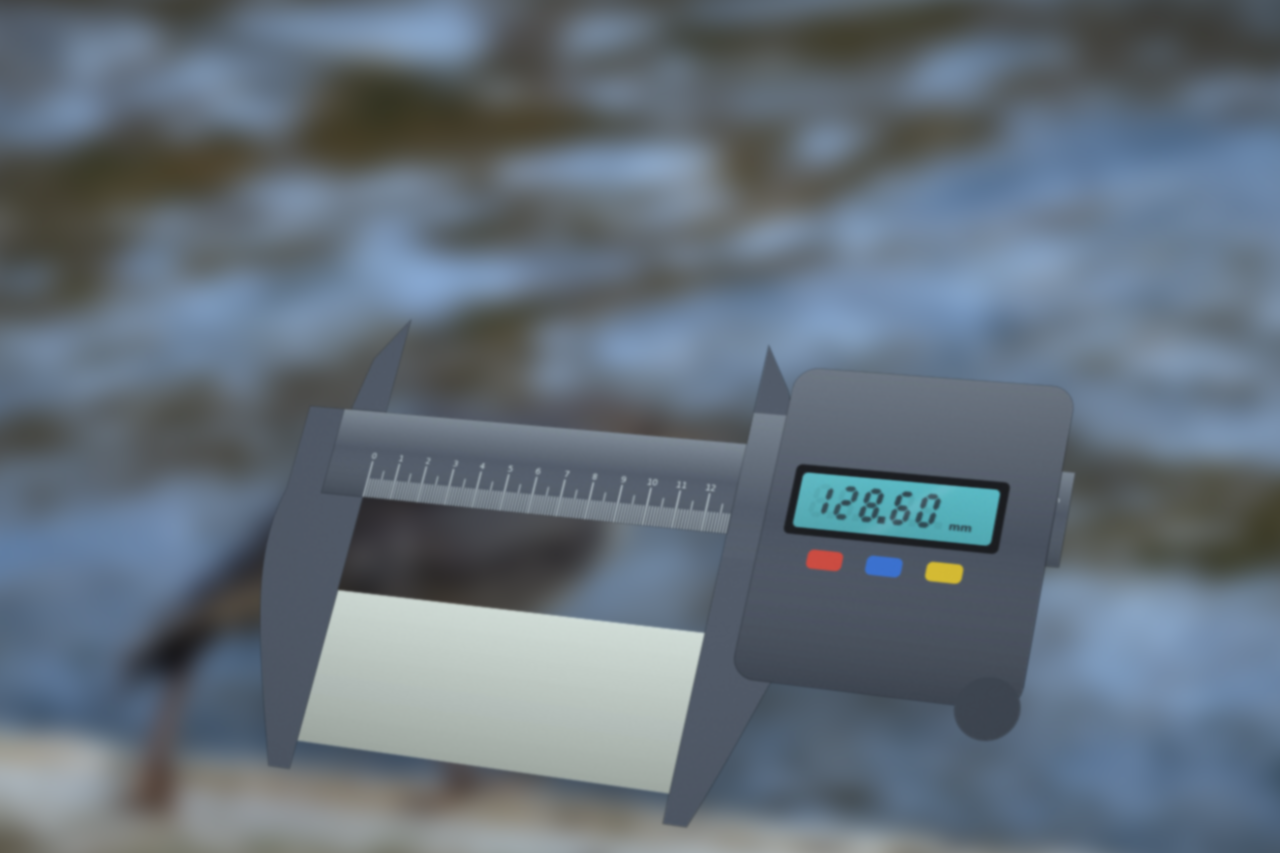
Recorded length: 128.60 mm
